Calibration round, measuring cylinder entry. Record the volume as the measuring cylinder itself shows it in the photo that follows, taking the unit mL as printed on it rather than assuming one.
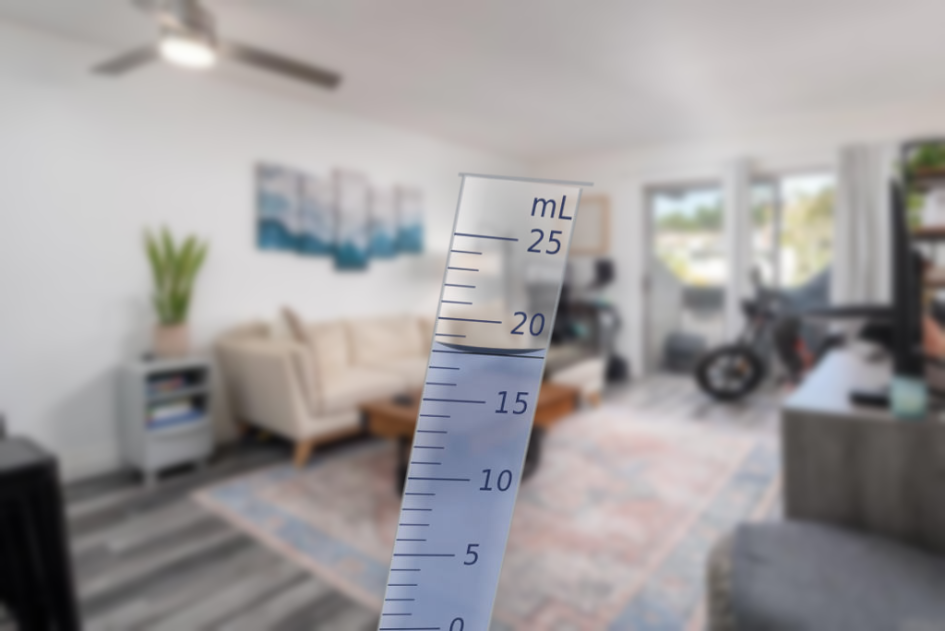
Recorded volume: 18 mL
